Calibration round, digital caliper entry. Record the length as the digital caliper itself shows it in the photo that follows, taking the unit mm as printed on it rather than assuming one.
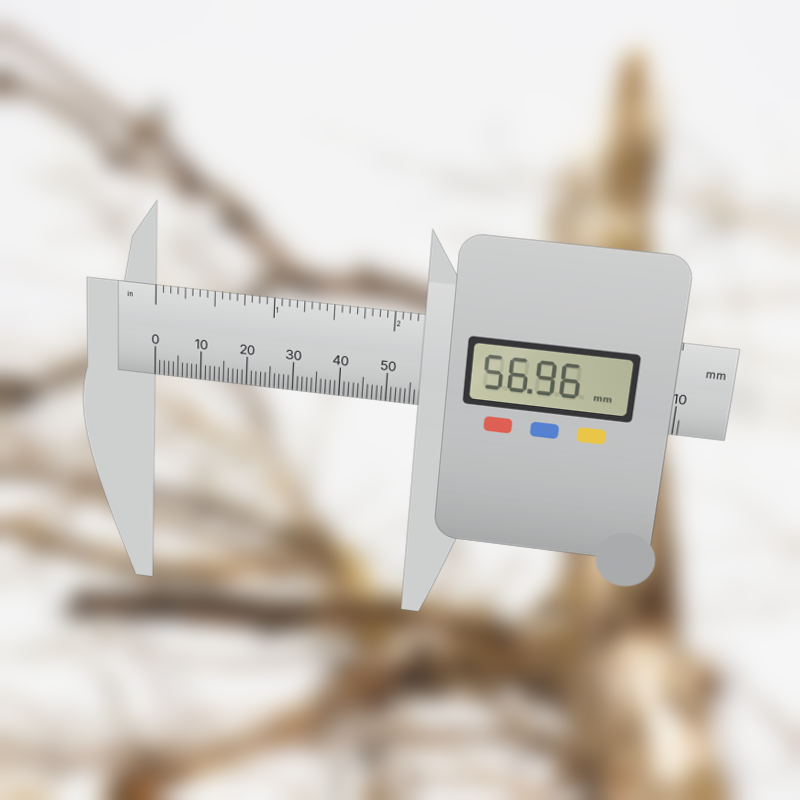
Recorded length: 56.96 mm
